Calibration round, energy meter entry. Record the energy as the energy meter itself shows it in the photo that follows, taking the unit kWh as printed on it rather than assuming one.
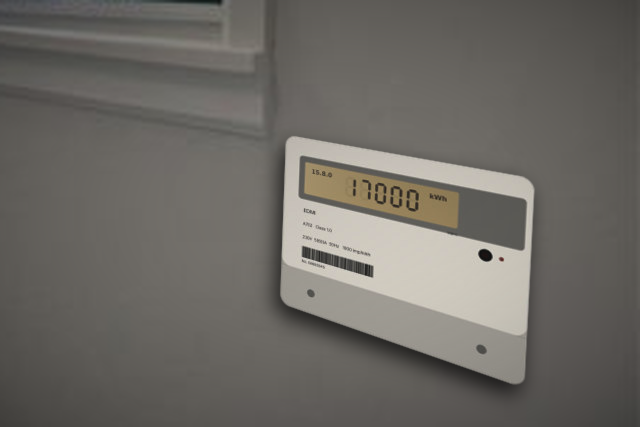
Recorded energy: 17000 kWh
